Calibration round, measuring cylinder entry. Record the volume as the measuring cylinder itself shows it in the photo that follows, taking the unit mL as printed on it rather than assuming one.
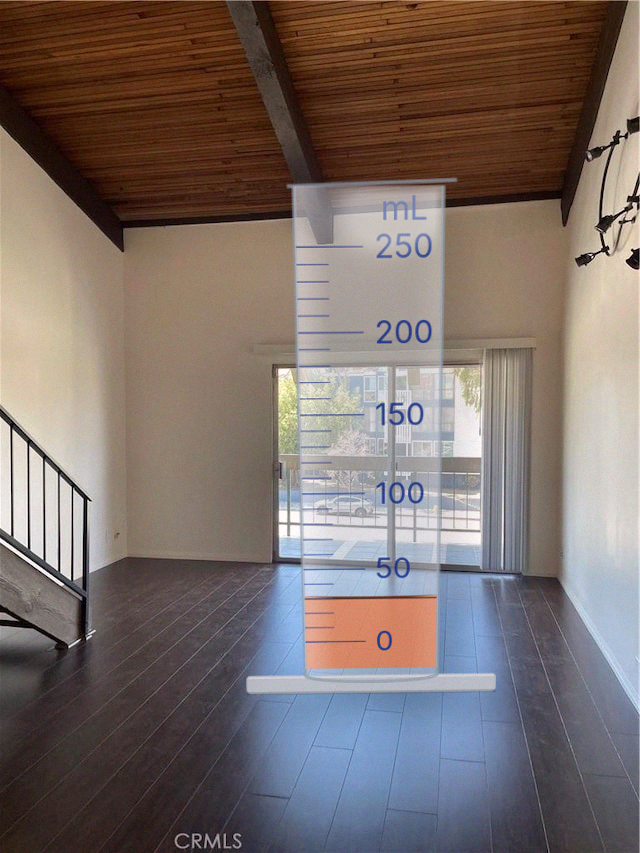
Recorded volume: 30 mL
